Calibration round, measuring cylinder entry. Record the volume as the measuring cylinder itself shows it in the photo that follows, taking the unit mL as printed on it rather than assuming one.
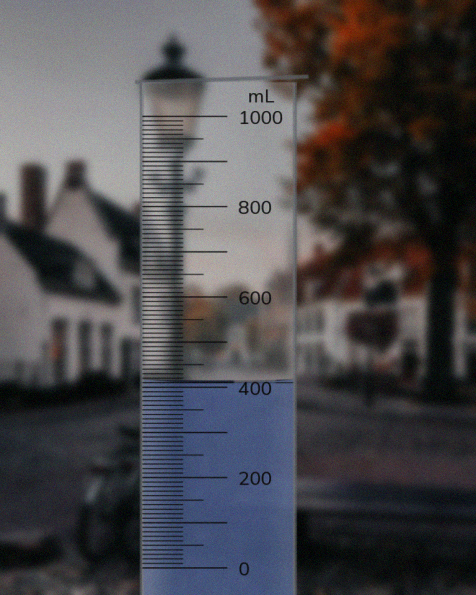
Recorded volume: 410 mL
